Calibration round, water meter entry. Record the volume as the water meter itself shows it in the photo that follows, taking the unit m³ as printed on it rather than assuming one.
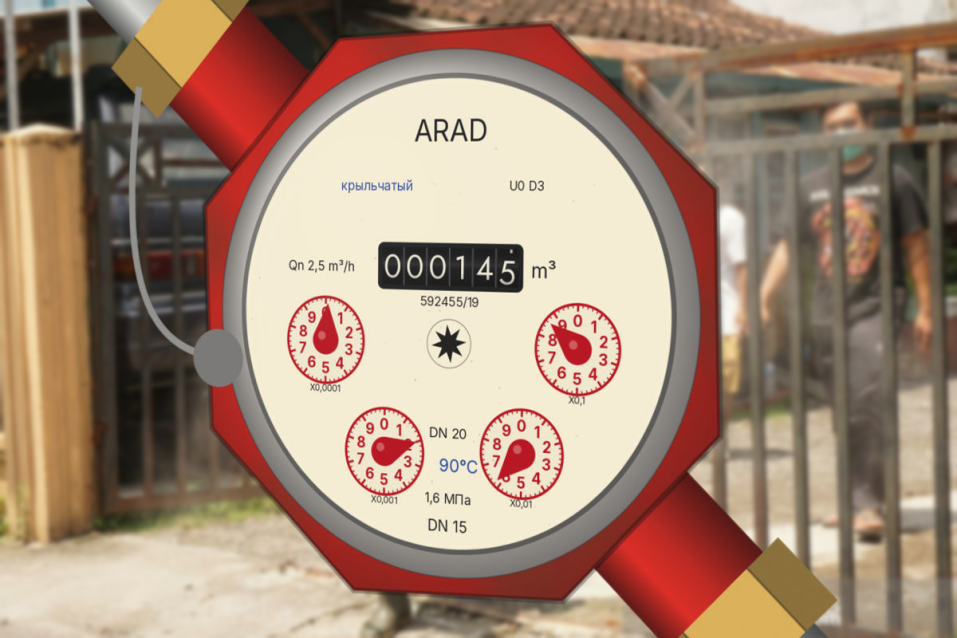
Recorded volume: 144.8620 m³
